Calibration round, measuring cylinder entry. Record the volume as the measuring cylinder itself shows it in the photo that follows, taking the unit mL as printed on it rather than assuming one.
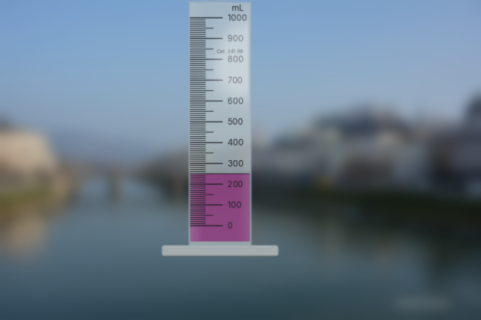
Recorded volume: 250 mL
